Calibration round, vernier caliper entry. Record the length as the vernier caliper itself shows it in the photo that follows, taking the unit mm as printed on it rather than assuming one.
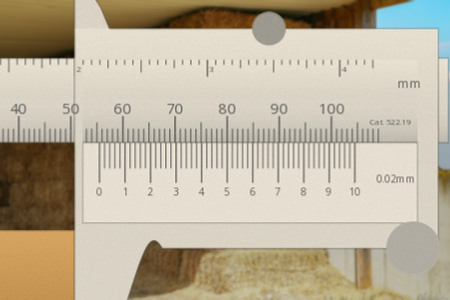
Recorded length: 55.5 mm
